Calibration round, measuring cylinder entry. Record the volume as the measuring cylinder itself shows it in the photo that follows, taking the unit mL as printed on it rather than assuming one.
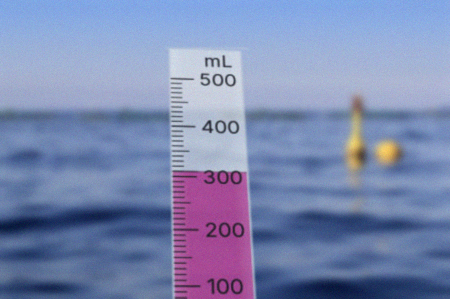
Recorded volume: 310 mL
